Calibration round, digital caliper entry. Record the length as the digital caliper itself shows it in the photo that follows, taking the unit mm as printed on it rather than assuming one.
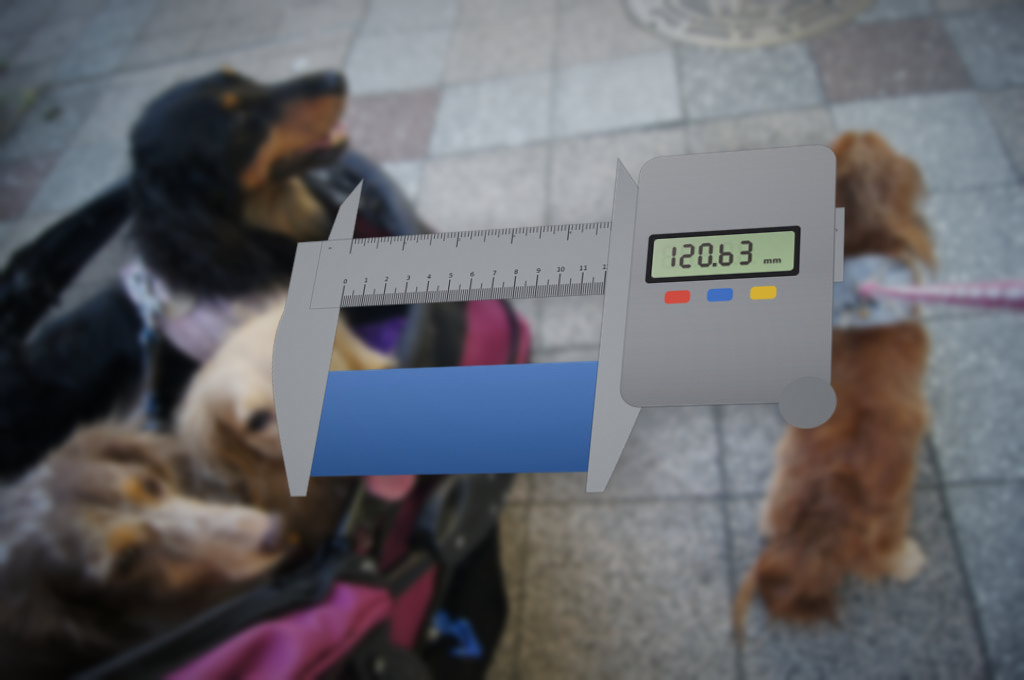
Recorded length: 120.63 mm
